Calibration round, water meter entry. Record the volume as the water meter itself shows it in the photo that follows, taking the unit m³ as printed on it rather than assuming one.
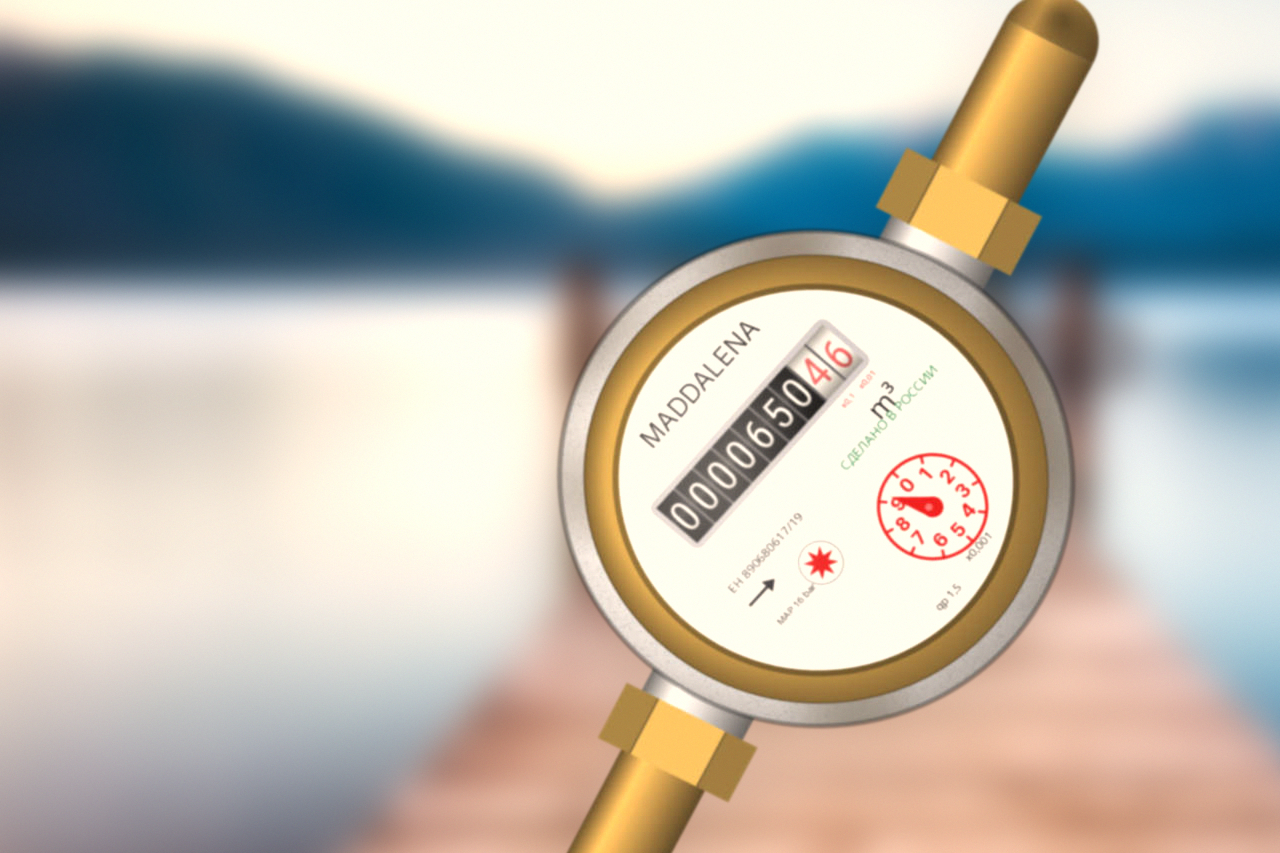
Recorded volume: 650.459 m³
